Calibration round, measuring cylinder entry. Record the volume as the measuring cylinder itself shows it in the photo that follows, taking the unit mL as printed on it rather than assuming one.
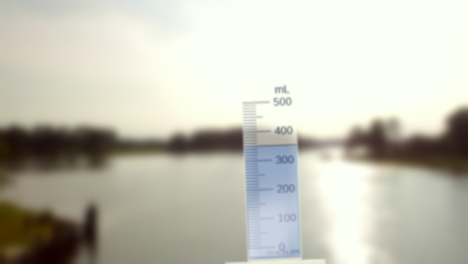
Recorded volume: 350 mL
